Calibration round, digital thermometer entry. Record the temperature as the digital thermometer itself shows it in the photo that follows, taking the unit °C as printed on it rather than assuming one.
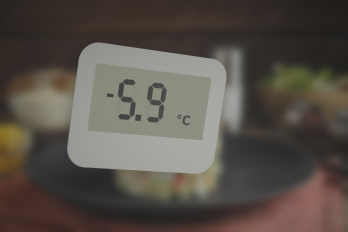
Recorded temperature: -5.9 °C
